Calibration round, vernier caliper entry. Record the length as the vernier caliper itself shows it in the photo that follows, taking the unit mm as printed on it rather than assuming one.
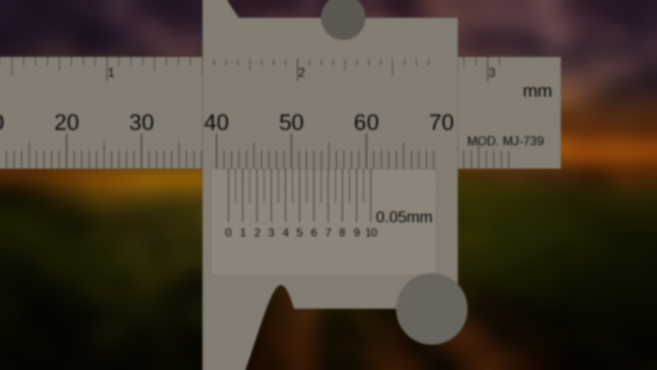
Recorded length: 41.6 mm
